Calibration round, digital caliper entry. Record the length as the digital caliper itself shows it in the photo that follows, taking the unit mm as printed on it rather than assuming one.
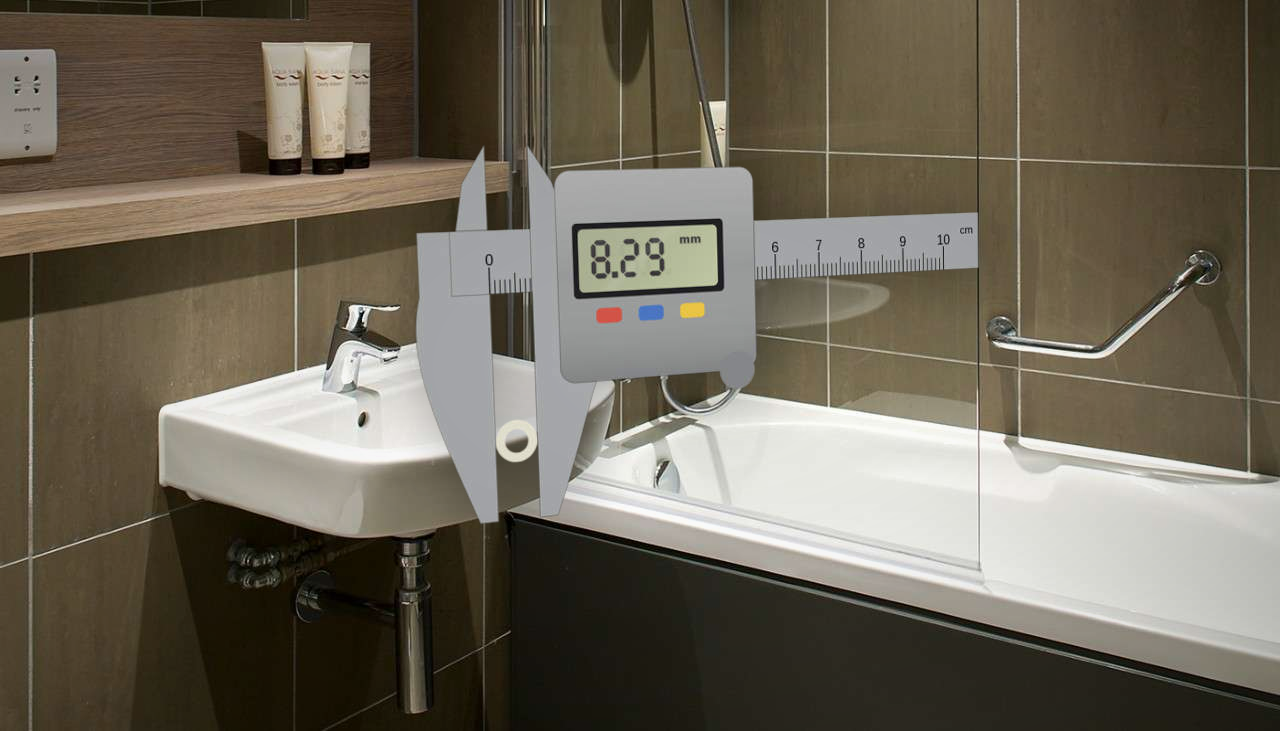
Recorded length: 8.29 mm
